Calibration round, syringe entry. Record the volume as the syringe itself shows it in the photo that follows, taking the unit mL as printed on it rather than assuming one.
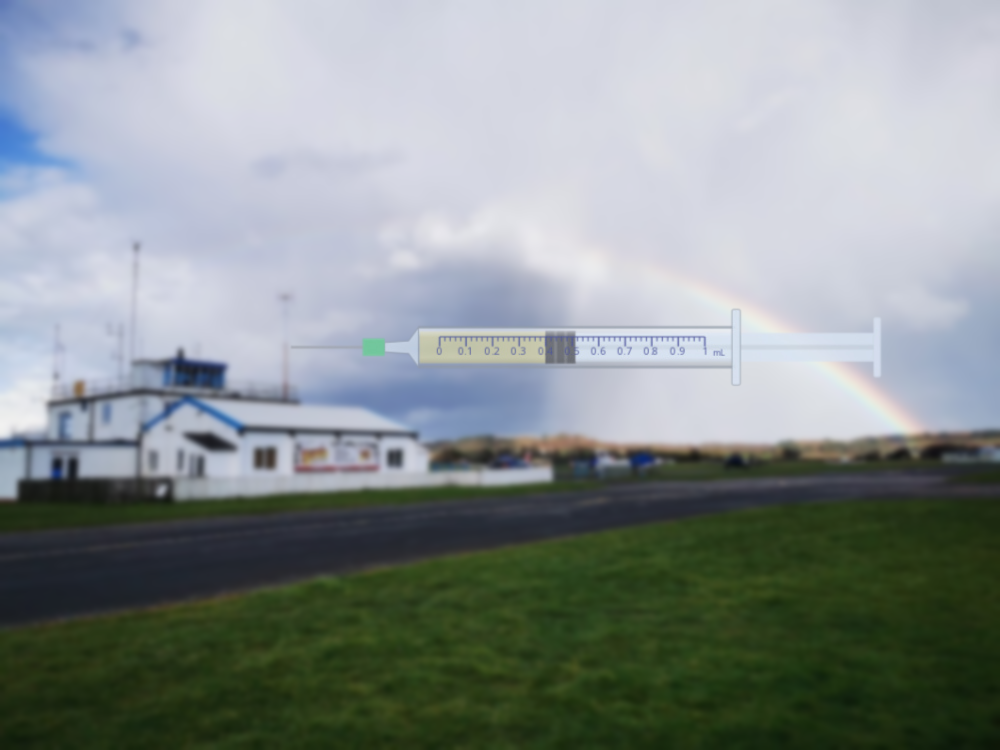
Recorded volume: 0.4 mL
